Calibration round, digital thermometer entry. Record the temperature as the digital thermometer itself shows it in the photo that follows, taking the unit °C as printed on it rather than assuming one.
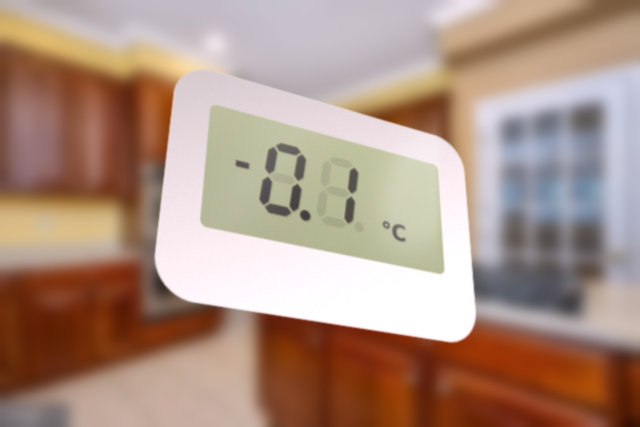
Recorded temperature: -0.1 °C
